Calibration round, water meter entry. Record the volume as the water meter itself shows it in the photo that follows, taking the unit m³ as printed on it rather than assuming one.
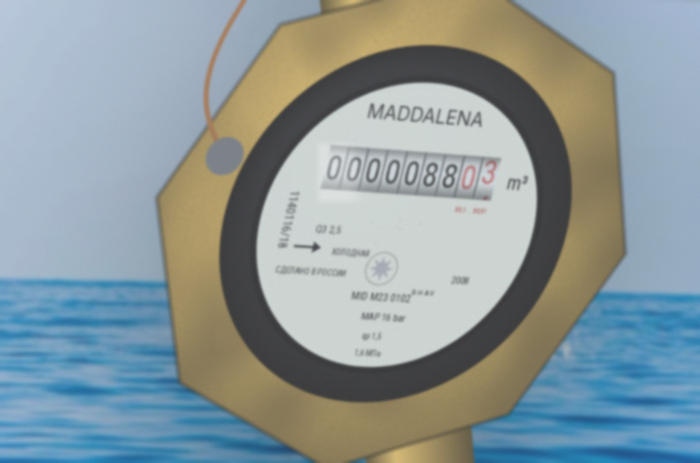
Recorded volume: 88.03 m³
